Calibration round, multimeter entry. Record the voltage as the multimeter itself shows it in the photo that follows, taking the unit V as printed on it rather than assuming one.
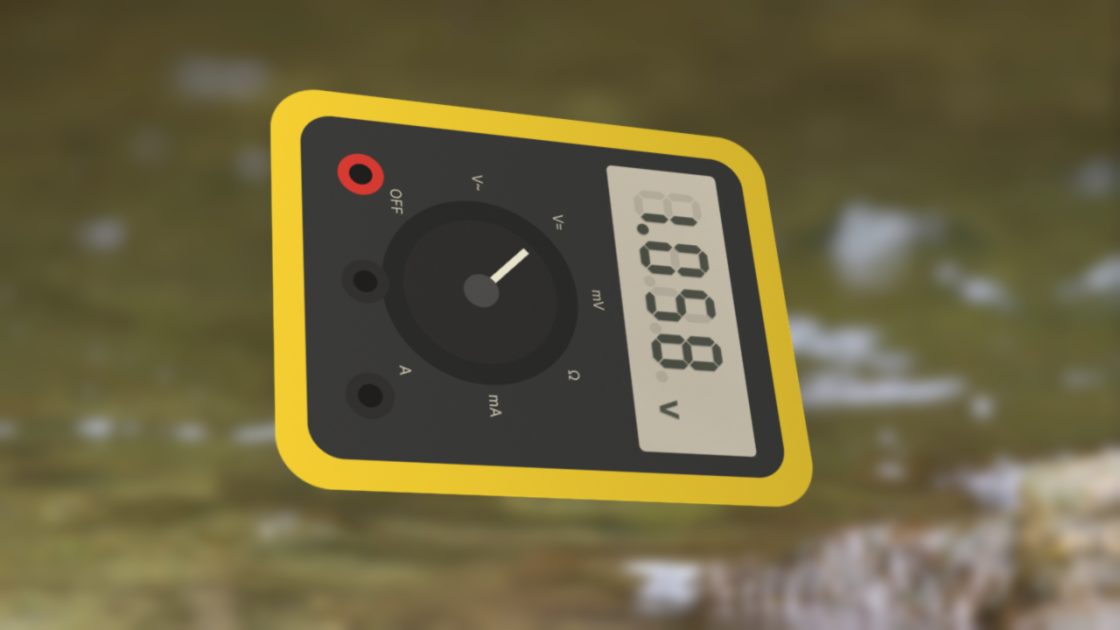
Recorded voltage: 1.058 V
